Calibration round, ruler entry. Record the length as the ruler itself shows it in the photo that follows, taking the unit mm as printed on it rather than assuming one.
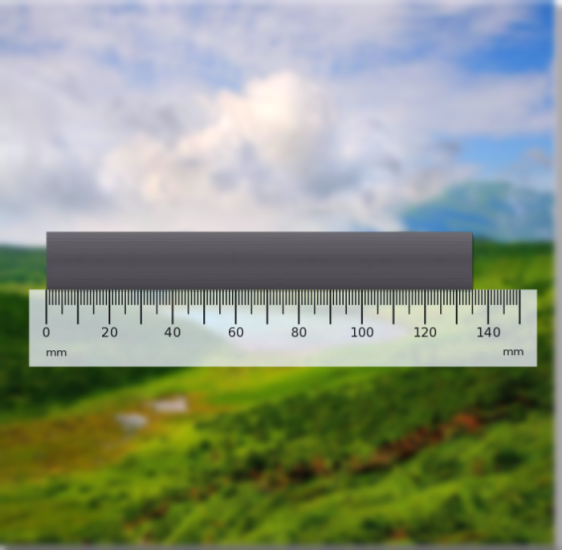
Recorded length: 135 mm
